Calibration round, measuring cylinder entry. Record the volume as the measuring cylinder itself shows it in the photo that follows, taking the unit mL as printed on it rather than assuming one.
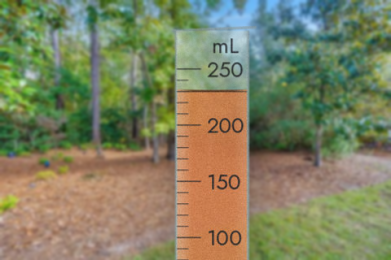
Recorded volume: 230 mL
